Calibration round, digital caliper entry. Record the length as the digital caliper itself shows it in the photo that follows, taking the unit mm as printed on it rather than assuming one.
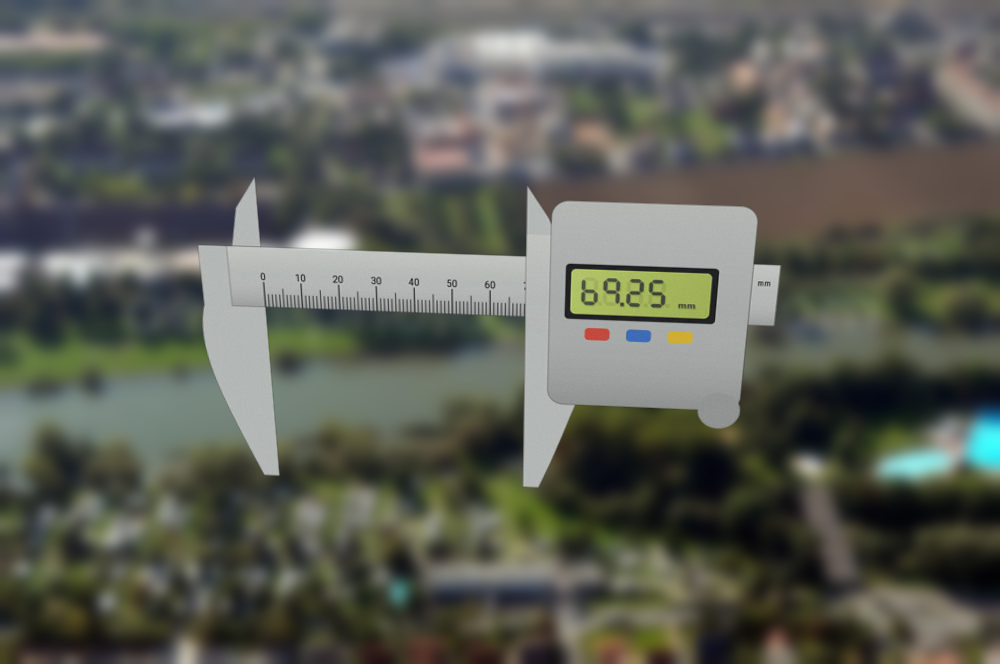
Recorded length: 69.25 mm
